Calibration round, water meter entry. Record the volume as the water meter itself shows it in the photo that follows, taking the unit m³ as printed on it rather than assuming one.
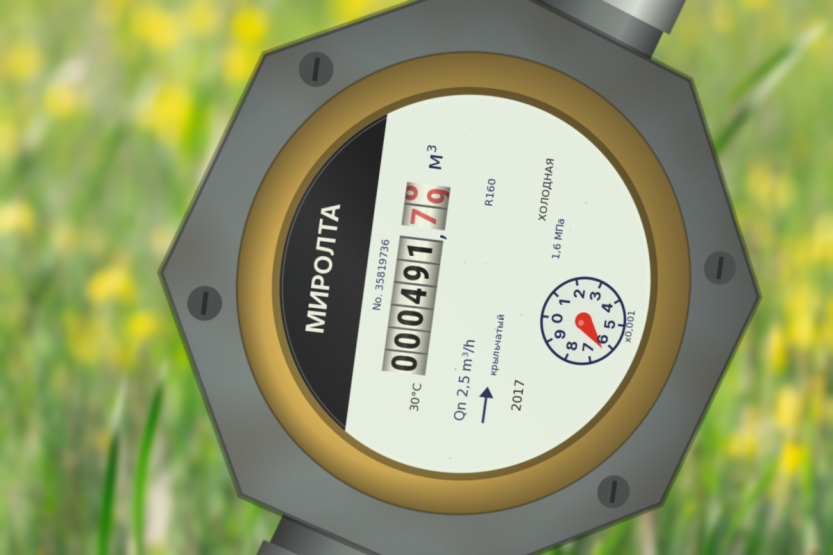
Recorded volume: 491.786 m³
